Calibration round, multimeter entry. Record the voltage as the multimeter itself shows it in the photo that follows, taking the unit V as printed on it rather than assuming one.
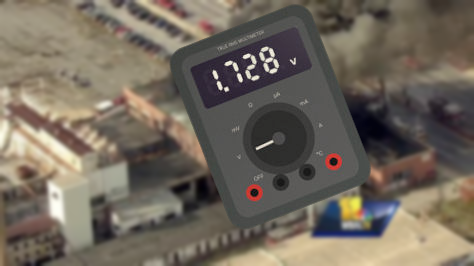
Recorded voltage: 1.728 V
